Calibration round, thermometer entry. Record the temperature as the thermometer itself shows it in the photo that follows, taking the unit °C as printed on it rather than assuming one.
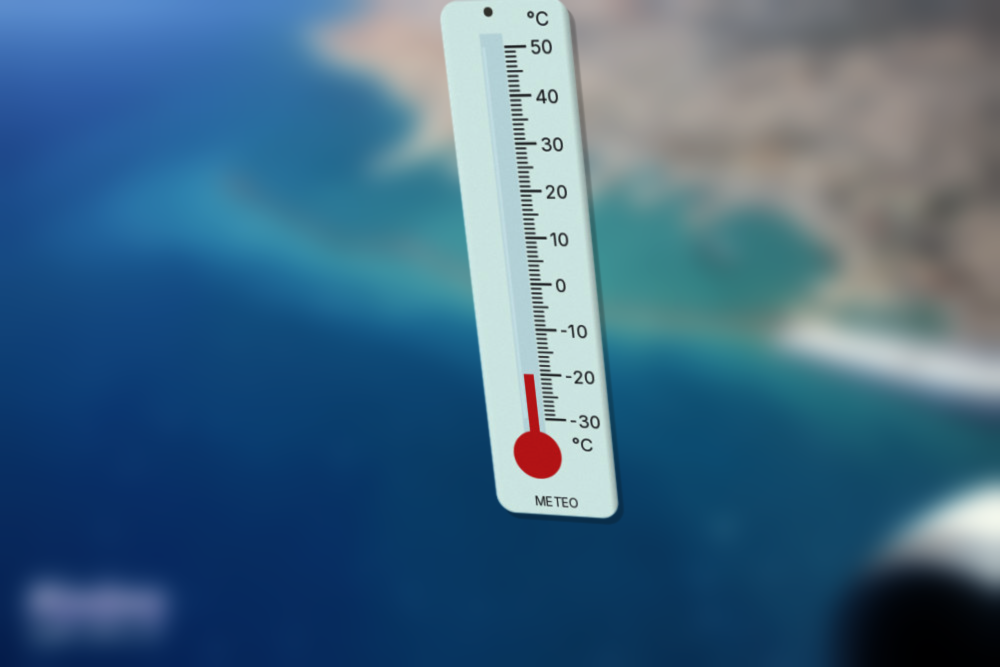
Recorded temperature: -20 °C
